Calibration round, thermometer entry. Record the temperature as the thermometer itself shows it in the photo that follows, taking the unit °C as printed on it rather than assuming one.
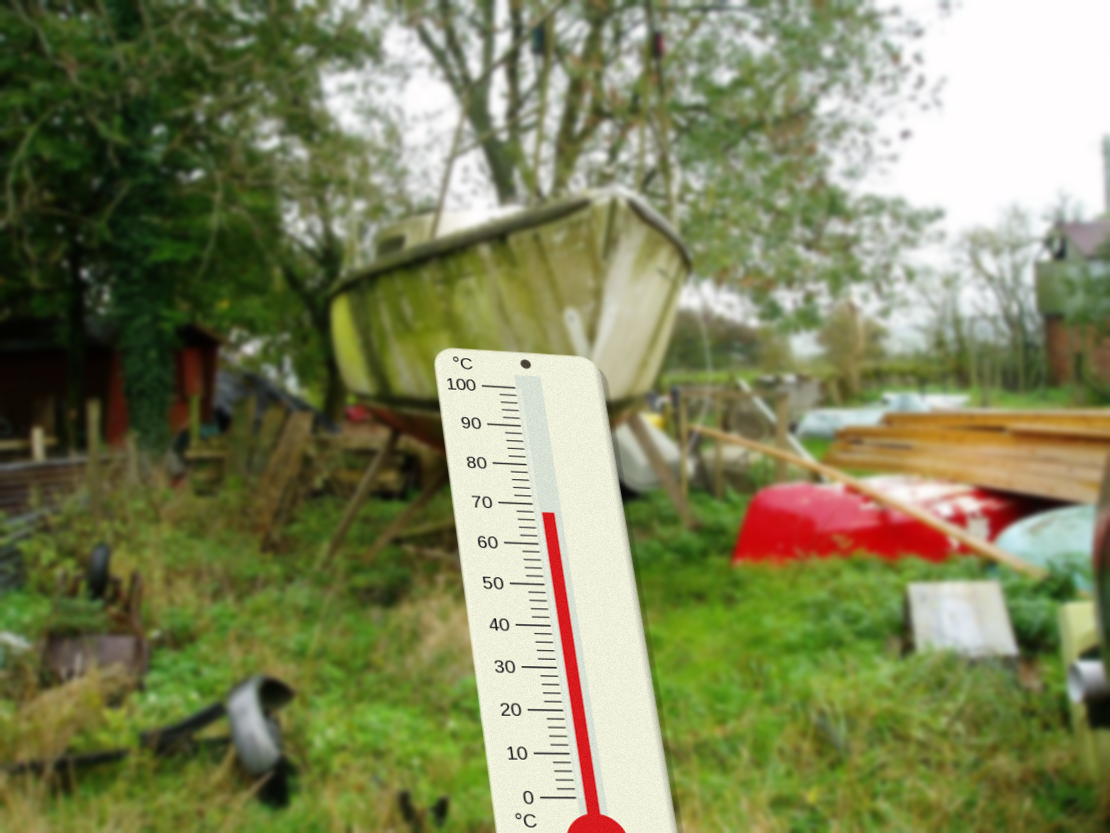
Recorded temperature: 68 °C
